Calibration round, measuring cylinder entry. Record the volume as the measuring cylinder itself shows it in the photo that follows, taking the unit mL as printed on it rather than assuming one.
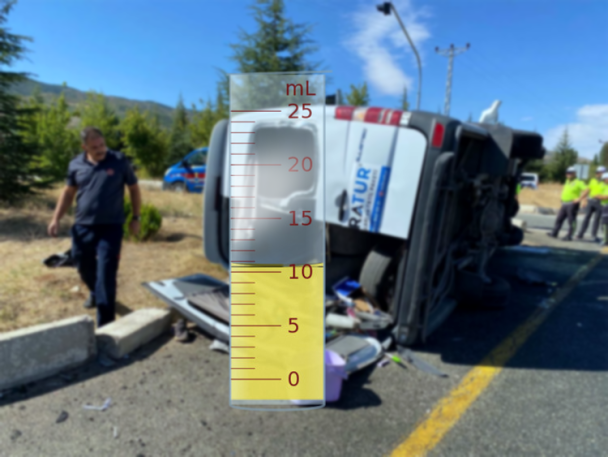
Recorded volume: 10.5 mL
